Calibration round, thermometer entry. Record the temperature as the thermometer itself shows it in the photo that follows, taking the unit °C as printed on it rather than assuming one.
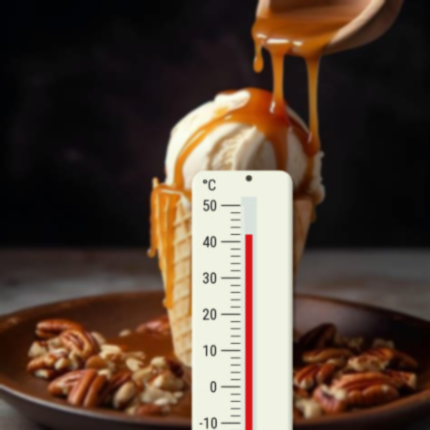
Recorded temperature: 42 °C
